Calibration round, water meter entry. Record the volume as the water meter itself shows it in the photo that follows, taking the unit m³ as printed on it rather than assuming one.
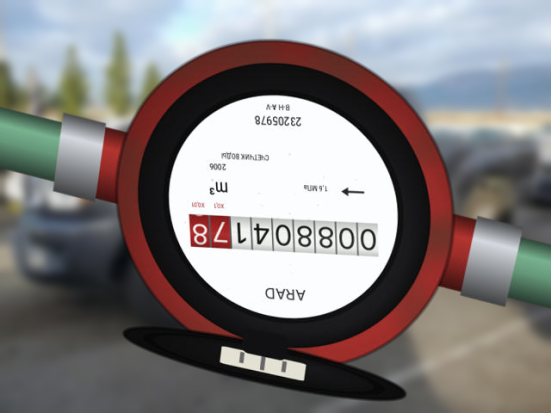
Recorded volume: 88041.78 m³
